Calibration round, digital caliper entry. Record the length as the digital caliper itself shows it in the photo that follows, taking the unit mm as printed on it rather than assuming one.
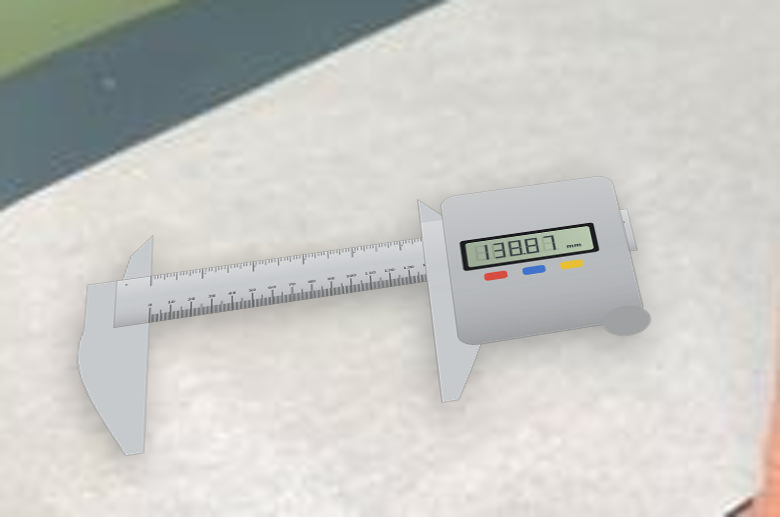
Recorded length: 138.87 mm
